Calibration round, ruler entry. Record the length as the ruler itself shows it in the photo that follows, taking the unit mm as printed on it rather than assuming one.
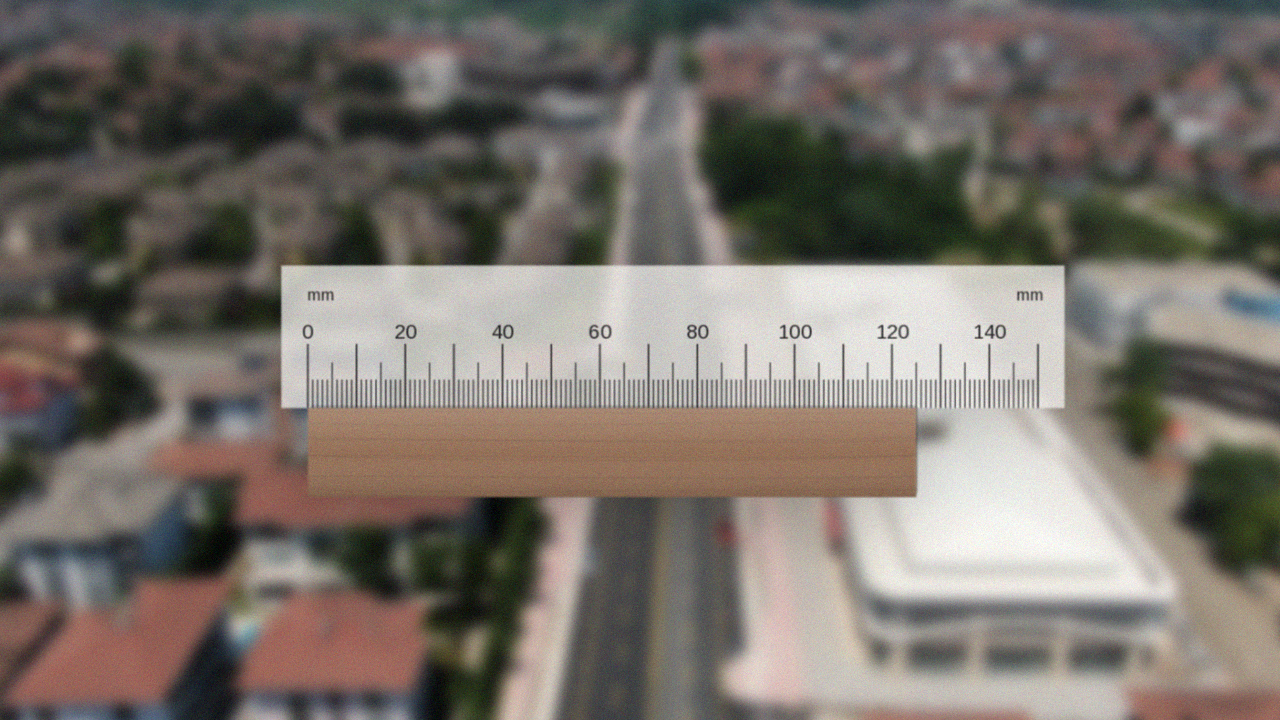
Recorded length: 125 mm
